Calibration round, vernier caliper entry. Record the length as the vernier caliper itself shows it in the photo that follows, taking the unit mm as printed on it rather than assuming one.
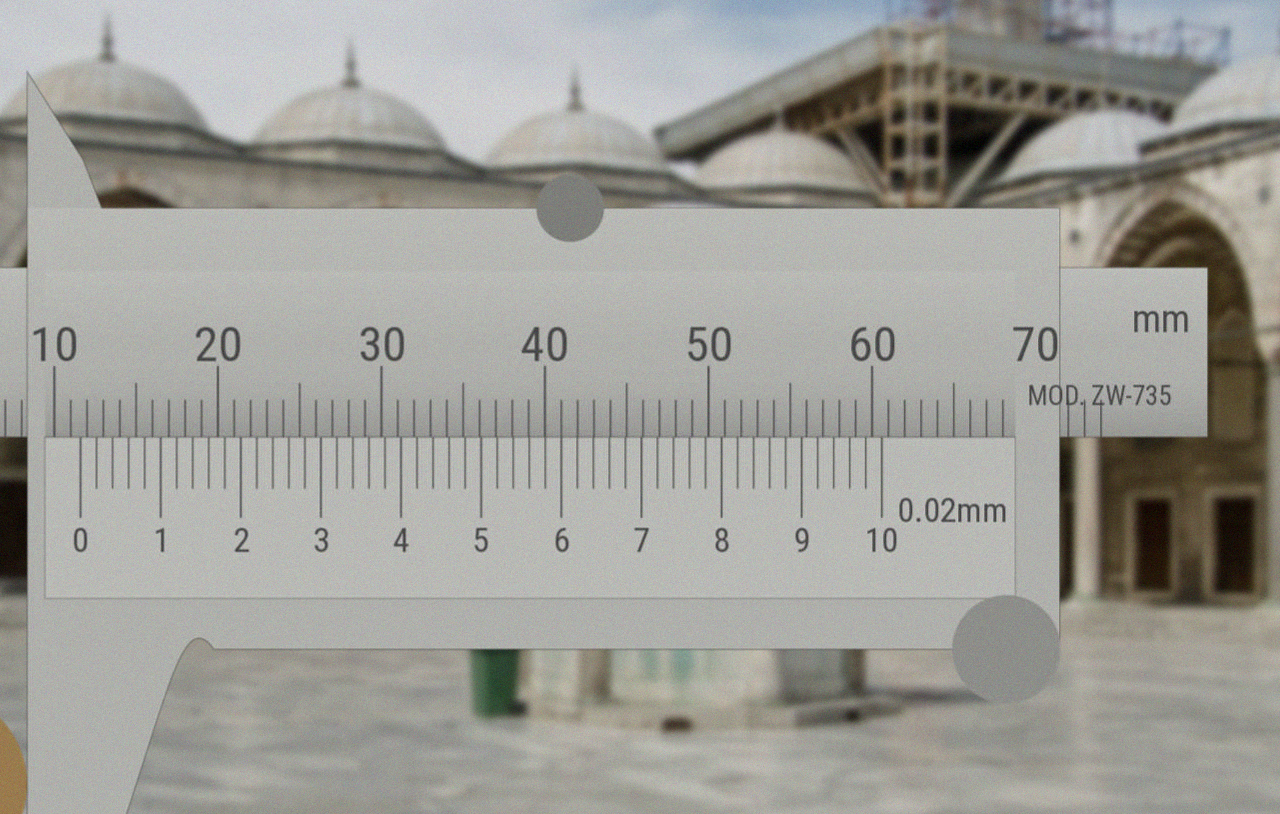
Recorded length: 11.6 mm
